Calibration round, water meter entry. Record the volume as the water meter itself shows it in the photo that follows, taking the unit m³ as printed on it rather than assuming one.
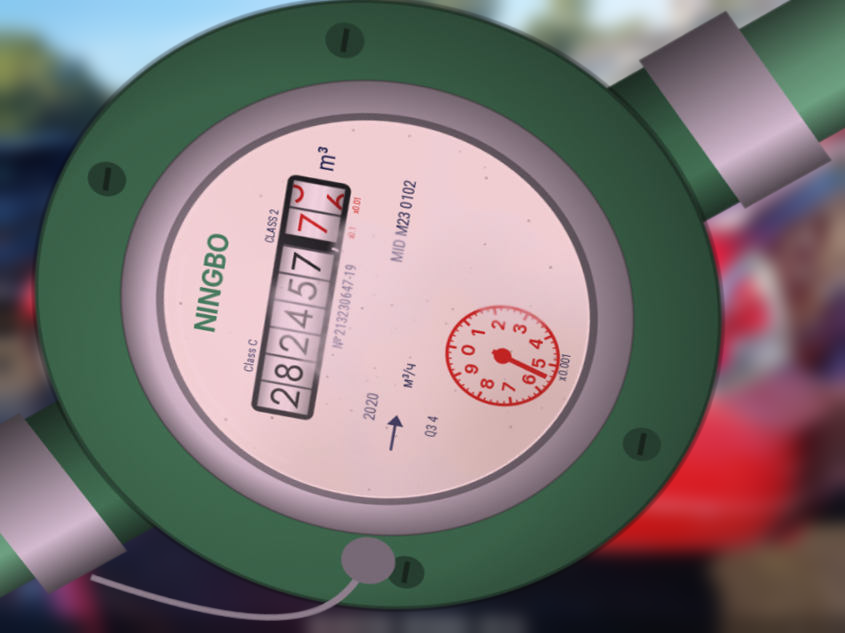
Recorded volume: 282457.755 m³
